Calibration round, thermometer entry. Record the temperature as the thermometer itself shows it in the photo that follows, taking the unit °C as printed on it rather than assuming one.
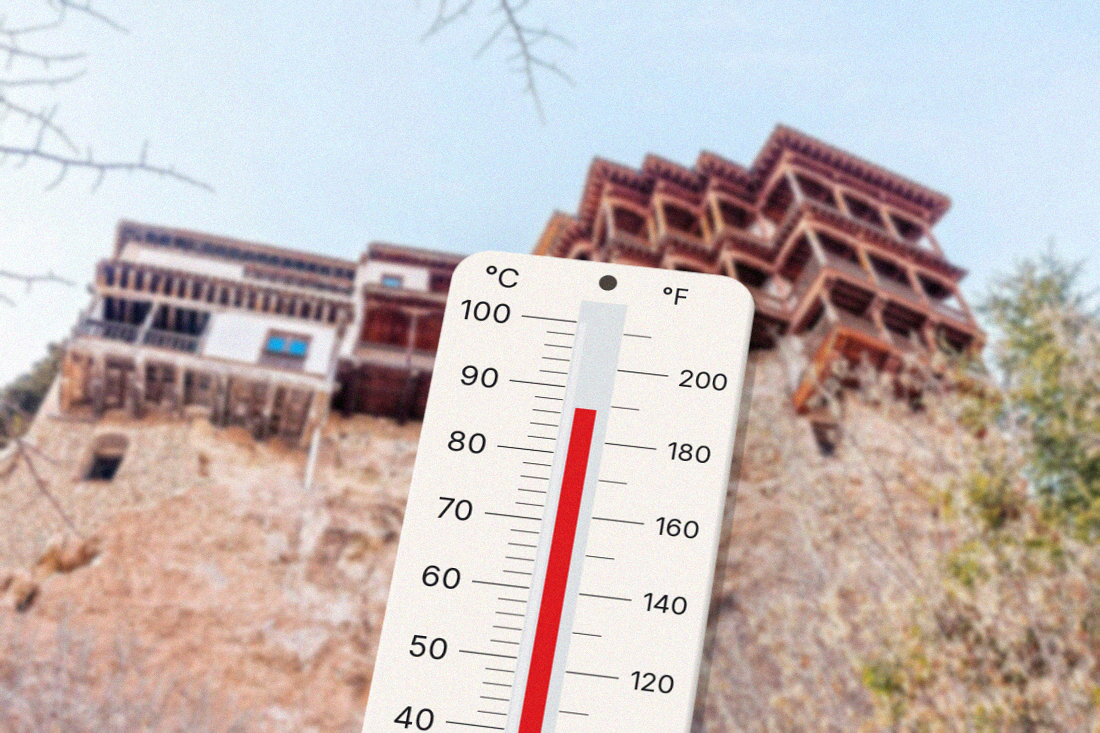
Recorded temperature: 87 °C
